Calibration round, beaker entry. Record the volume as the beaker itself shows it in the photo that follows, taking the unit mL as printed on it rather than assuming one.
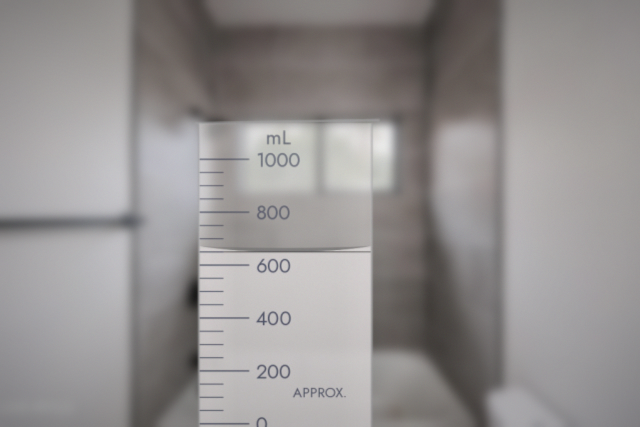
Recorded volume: 650 mL
